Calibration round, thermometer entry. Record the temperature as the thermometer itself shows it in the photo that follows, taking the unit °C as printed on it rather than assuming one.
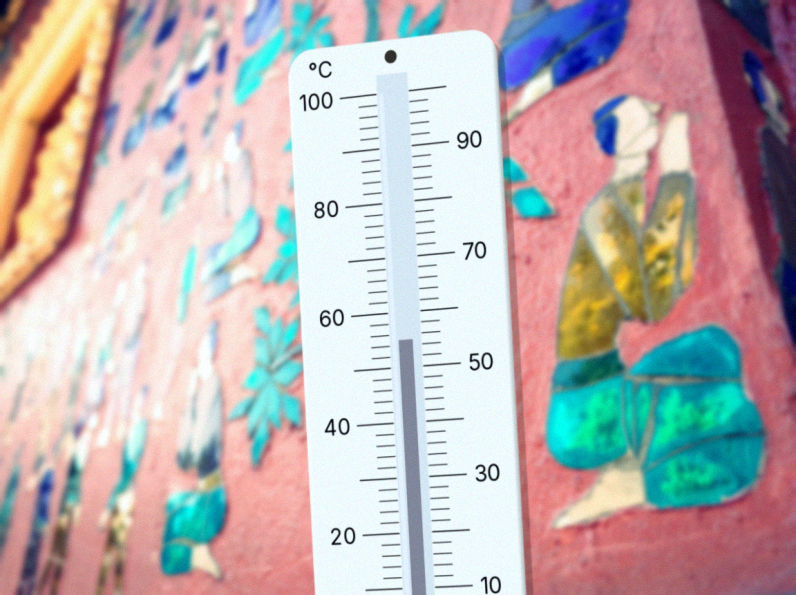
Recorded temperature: 55 °C
